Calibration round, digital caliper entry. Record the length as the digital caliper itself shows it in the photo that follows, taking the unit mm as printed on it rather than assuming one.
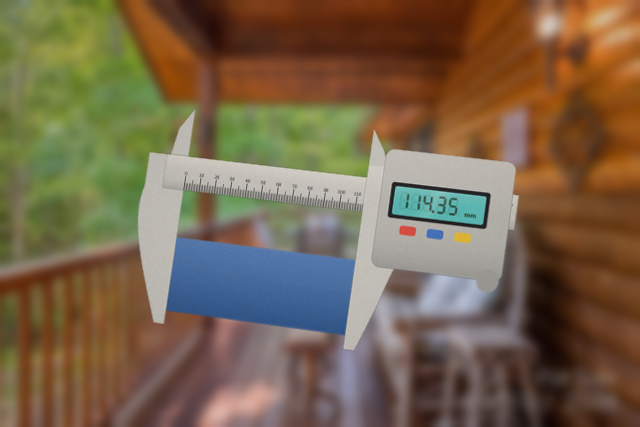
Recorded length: 114.35 mm
